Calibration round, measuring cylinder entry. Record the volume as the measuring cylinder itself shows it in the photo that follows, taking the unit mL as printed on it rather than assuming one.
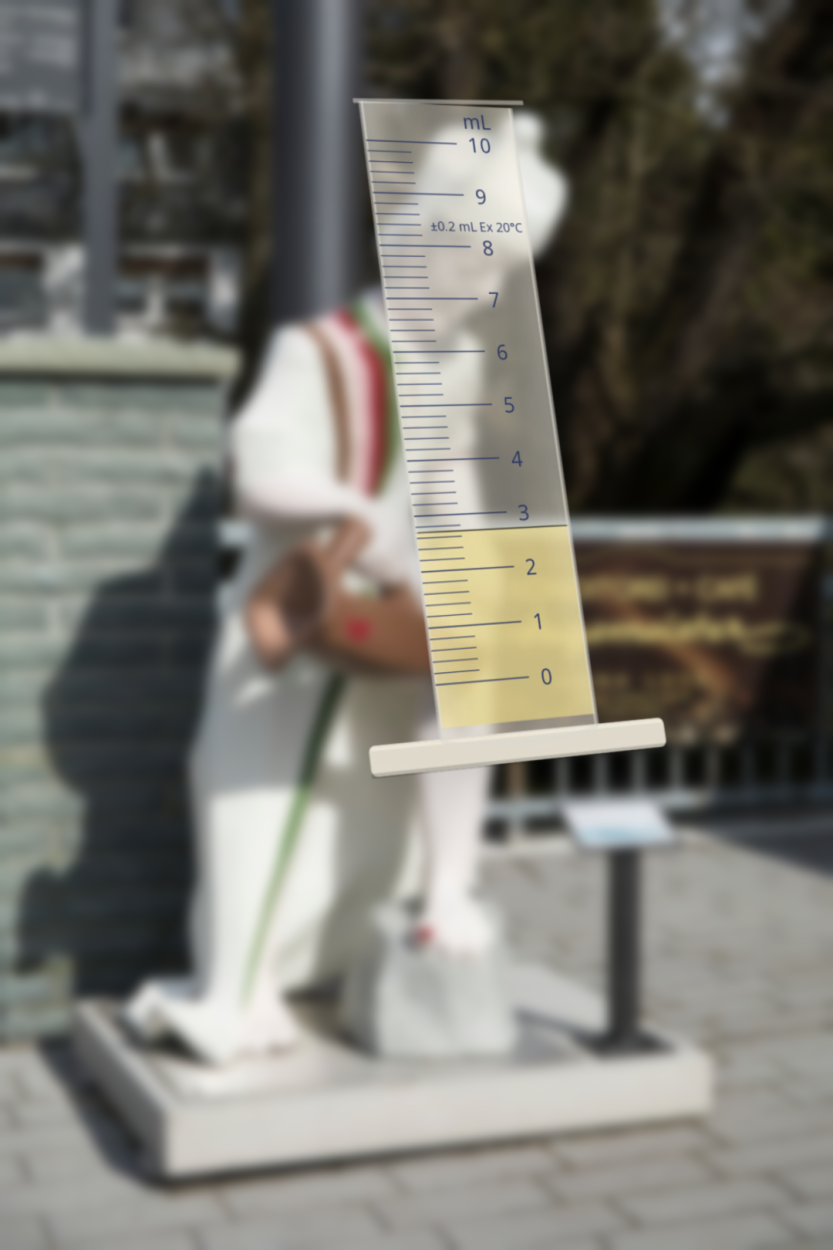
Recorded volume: 2.7 mL
